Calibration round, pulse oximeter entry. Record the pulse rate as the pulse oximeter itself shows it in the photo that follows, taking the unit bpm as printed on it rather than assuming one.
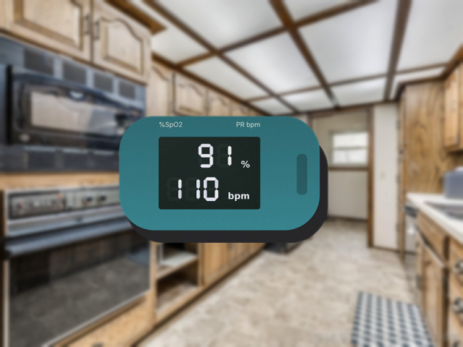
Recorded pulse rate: 110 bpm
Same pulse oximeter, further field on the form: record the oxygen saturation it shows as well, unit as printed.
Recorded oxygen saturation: 91 %
